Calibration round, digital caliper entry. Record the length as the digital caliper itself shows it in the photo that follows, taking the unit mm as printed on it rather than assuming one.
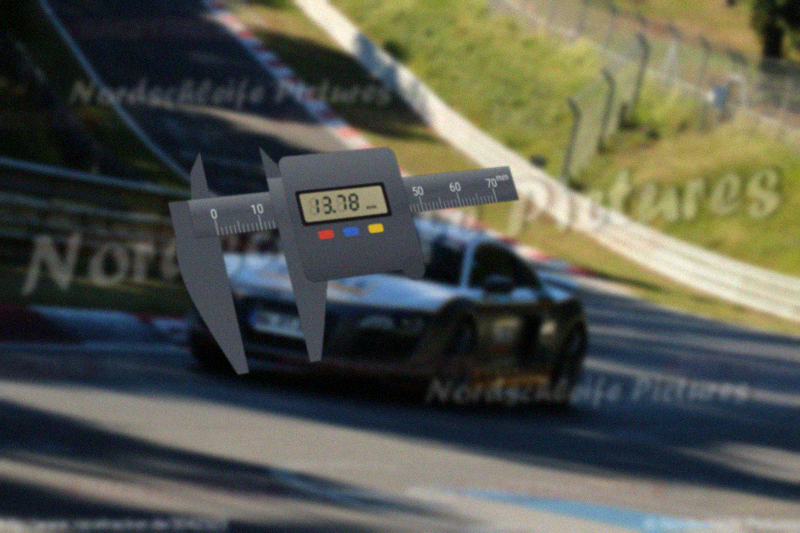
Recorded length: 13.78 mm
